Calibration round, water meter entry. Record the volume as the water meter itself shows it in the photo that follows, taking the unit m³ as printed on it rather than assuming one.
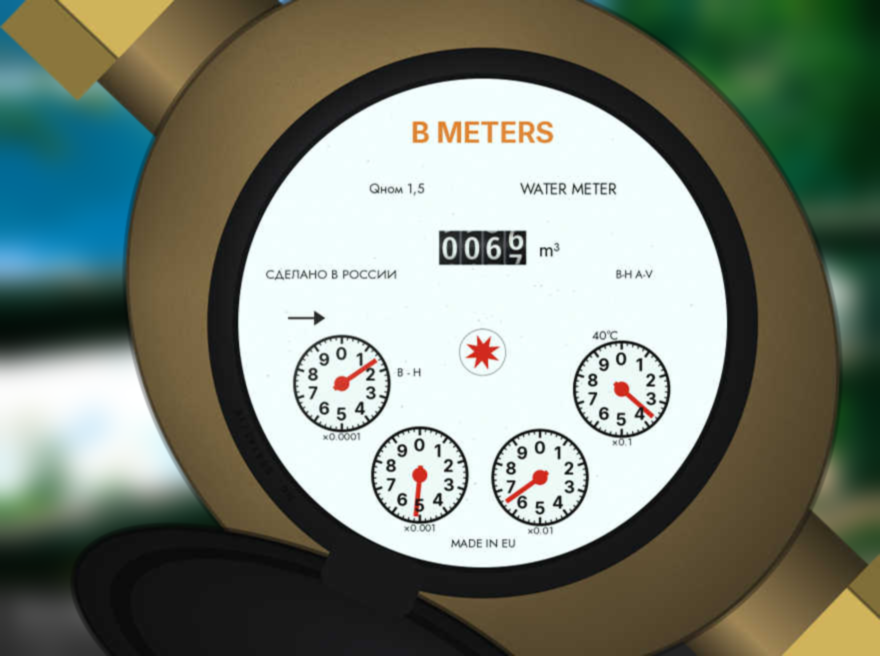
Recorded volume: 66.3651 m³
